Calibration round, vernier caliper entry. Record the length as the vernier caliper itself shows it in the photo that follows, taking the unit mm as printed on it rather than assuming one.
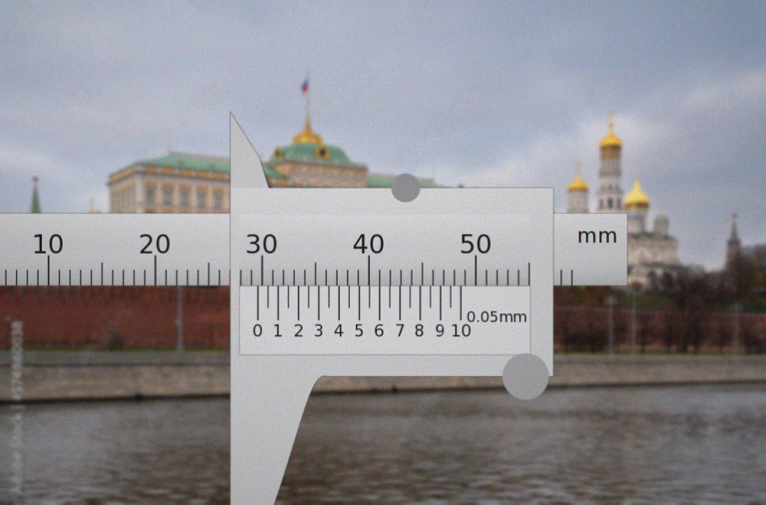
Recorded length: 29.6 mm
